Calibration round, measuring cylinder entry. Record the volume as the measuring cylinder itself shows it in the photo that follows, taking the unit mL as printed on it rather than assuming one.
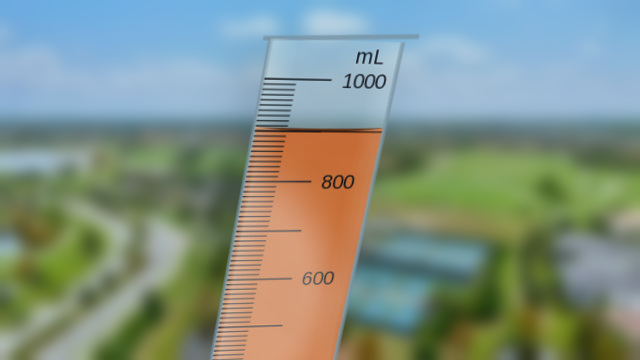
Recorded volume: 900 mL
